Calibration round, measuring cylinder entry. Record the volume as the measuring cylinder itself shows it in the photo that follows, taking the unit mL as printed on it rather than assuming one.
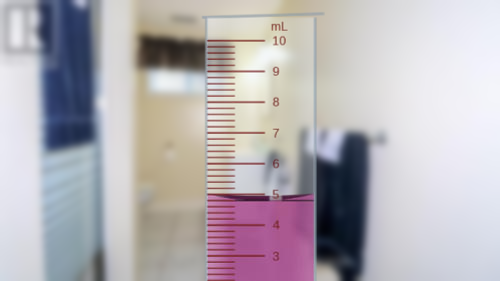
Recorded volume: 4.8 mL
